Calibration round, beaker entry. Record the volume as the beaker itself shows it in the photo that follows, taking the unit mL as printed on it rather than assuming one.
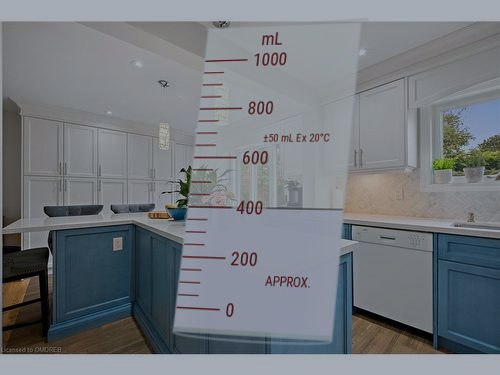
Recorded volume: 400 mL
